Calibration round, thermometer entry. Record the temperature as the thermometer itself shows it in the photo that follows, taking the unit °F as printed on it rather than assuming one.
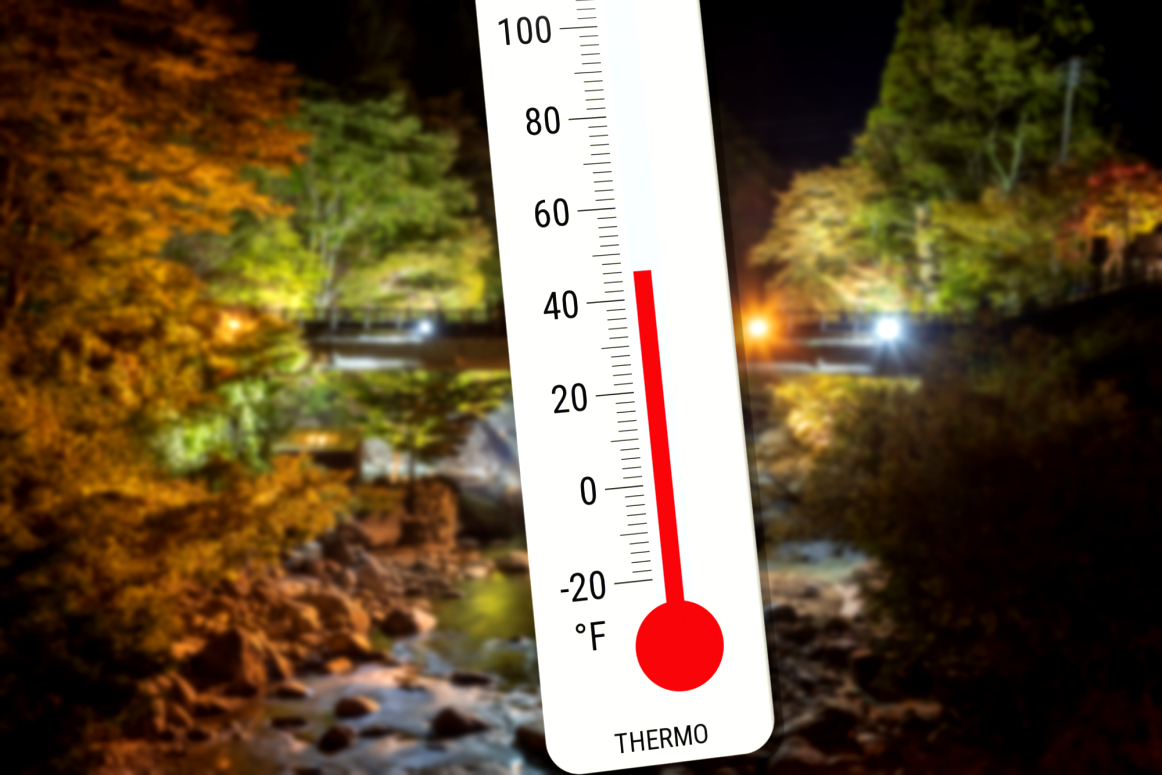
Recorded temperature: 46 °F
